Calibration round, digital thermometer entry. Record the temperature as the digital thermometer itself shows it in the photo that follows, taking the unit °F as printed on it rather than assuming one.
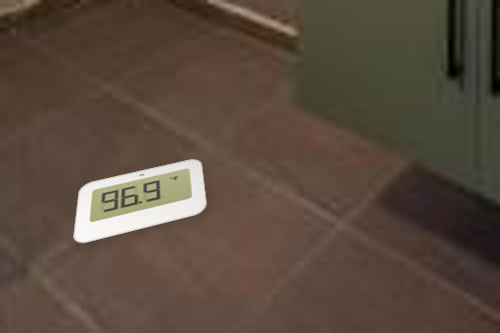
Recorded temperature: 96.9 °F
